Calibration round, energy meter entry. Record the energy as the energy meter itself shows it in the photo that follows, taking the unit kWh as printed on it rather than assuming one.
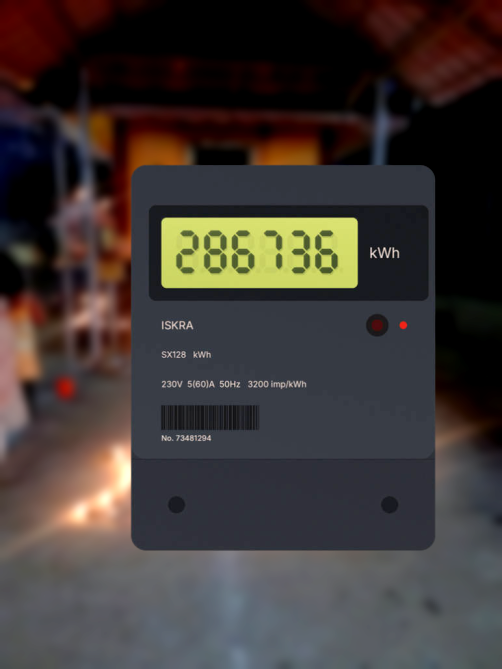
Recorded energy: 286736 kWh
